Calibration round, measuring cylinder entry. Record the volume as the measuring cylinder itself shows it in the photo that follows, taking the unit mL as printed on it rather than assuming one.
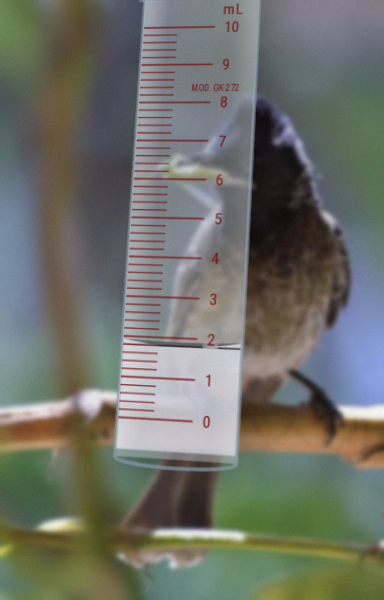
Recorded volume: 1.8 mL
